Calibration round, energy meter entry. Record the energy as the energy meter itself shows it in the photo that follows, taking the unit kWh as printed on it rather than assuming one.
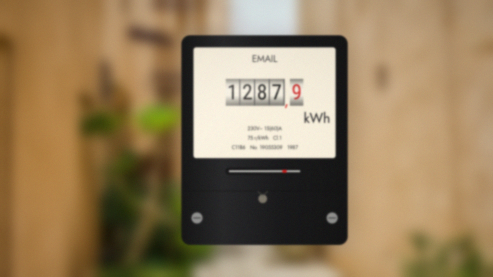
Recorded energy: 1287.9 kWh
